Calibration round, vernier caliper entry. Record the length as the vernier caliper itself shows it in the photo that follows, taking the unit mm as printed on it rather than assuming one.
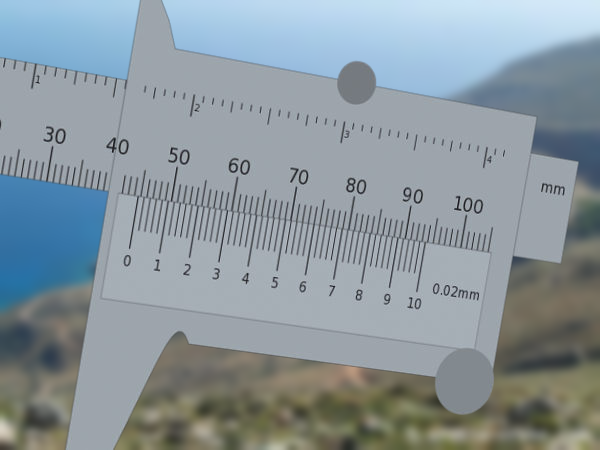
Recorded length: 44.6 mm
